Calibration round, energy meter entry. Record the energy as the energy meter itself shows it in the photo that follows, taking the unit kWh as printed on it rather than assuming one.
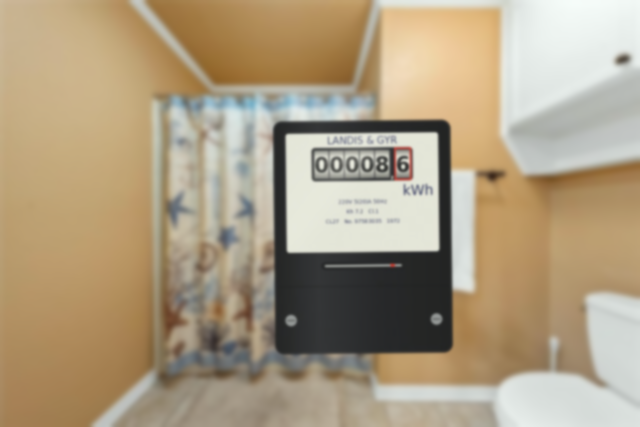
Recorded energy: 8.6 kWh
